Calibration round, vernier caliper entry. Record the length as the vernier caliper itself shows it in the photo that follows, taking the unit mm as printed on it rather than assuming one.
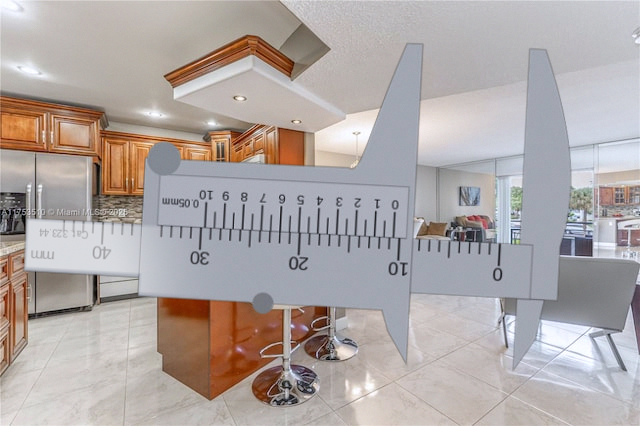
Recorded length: 10.6 mm
